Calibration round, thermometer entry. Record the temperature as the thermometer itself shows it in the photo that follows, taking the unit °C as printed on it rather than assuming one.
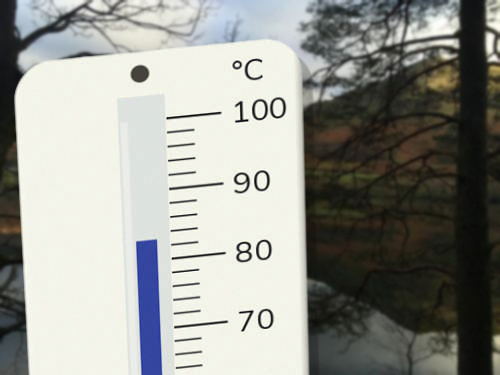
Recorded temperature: 83 °C
